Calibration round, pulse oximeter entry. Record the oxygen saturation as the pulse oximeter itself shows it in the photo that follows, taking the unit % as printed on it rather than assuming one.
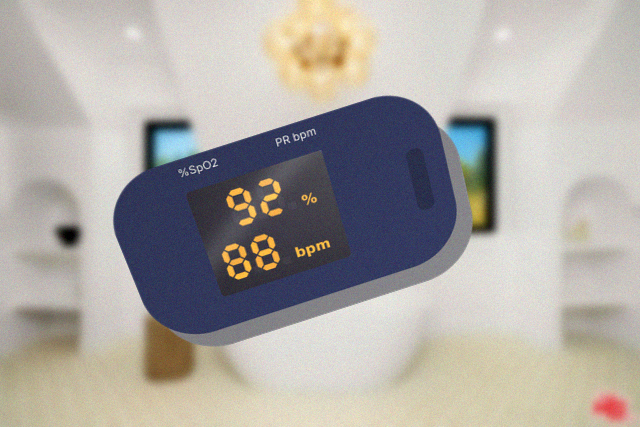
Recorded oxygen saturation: 92 %
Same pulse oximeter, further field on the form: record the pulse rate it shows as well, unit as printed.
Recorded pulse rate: 88 bpm
